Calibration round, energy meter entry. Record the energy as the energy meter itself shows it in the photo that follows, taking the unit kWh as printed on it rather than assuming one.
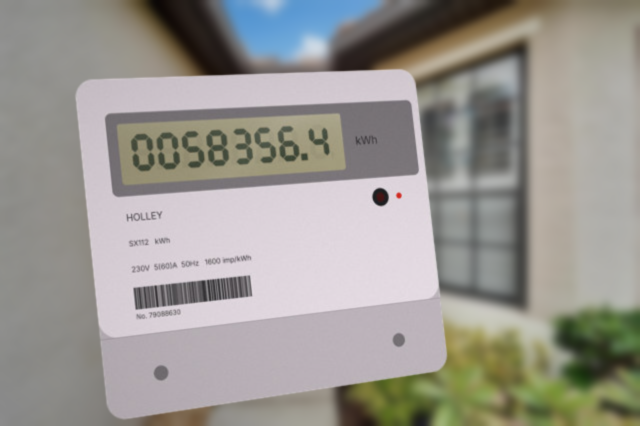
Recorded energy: 58356.4 kWh
